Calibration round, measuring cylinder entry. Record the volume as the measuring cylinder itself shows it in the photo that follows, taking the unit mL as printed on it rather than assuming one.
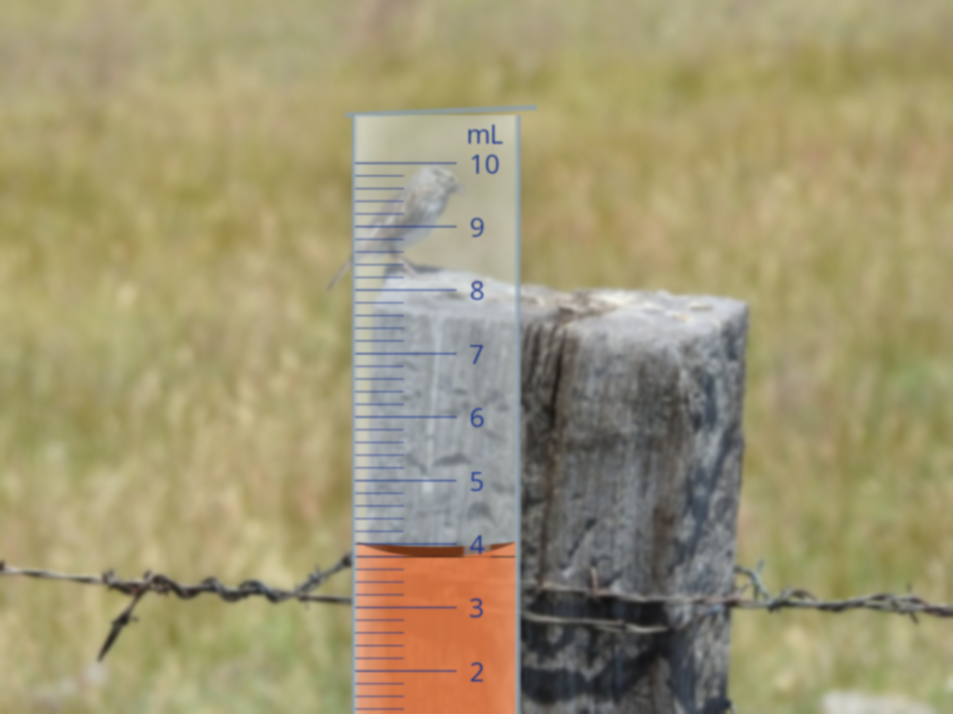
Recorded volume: 3.8 mL
